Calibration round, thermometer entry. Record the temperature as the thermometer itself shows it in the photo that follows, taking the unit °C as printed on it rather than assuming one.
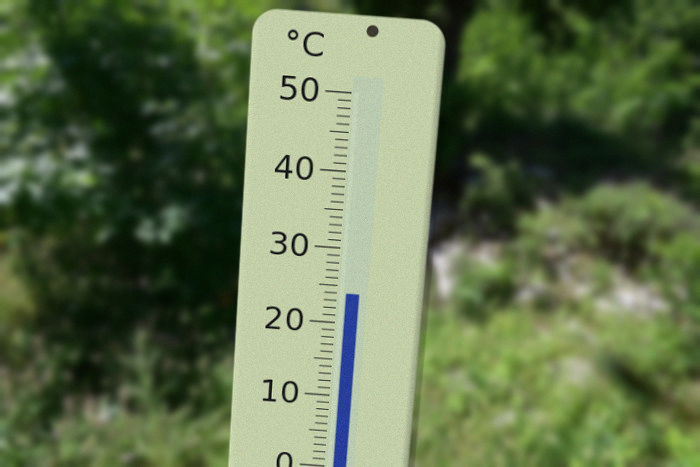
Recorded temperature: 24 °C
